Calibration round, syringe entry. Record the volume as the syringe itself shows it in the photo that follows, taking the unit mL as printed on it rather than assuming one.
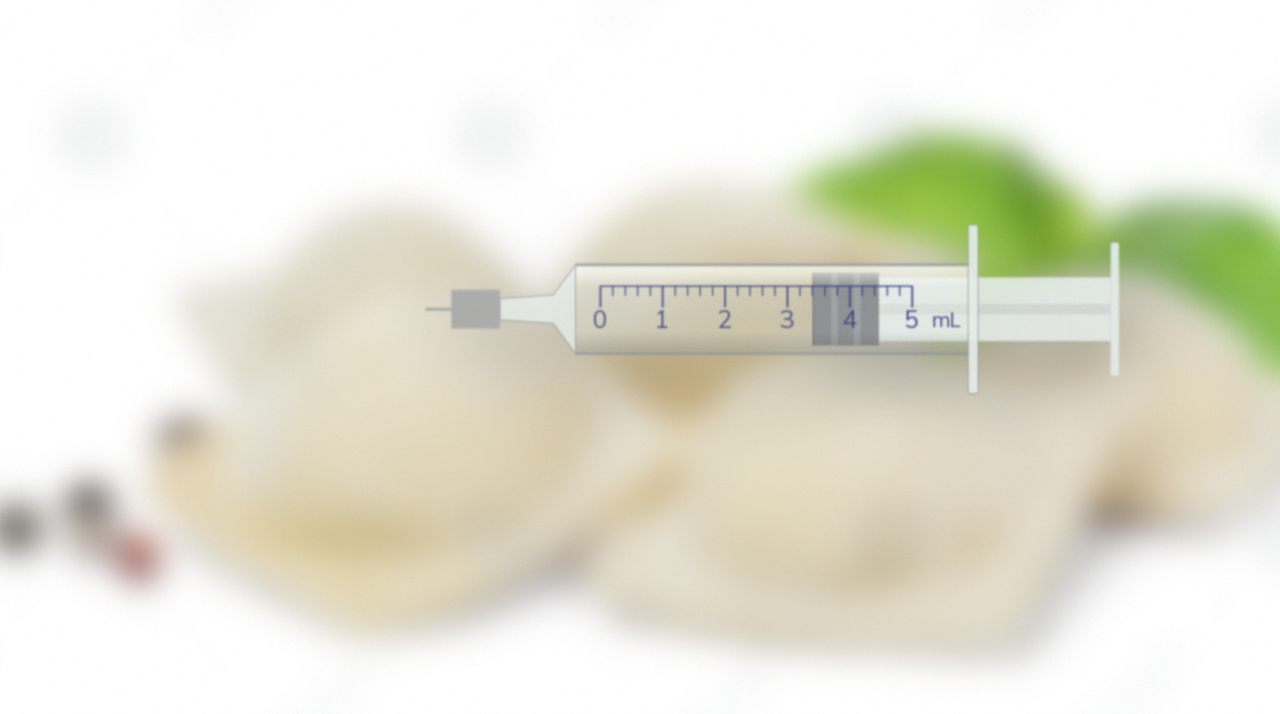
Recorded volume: 3.4 mL
